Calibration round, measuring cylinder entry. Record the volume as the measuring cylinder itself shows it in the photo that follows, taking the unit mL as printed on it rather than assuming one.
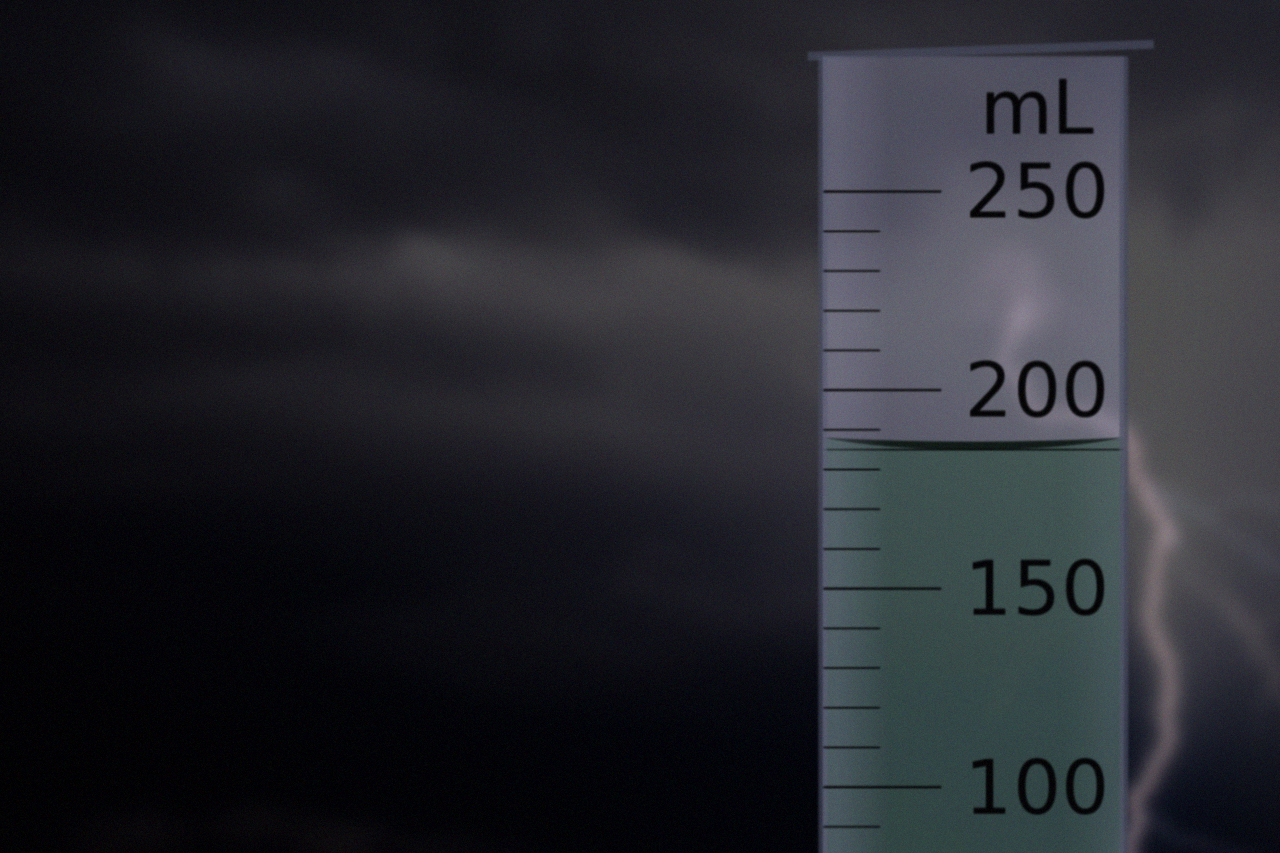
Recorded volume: 185 mL
